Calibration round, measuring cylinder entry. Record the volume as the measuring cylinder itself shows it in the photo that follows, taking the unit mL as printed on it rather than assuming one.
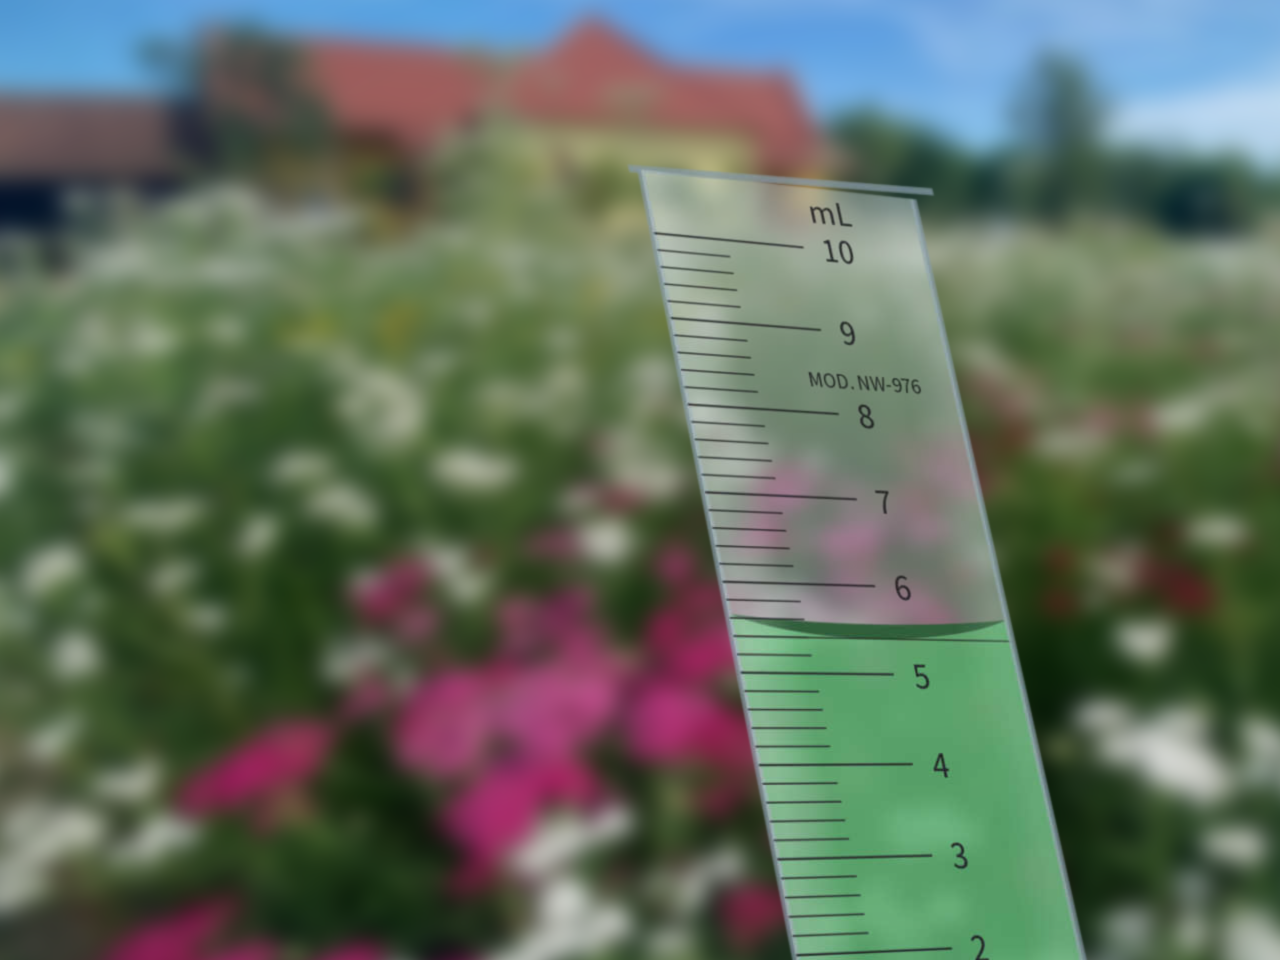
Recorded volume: 5.4 mL
